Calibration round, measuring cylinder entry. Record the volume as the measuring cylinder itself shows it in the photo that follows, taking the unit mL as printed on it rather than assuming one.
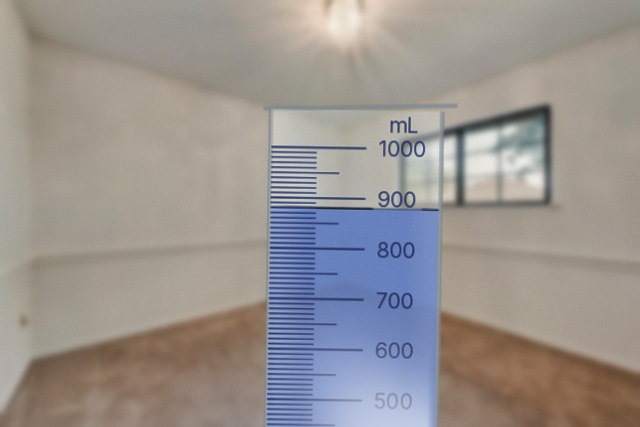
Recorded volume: 880 mL
